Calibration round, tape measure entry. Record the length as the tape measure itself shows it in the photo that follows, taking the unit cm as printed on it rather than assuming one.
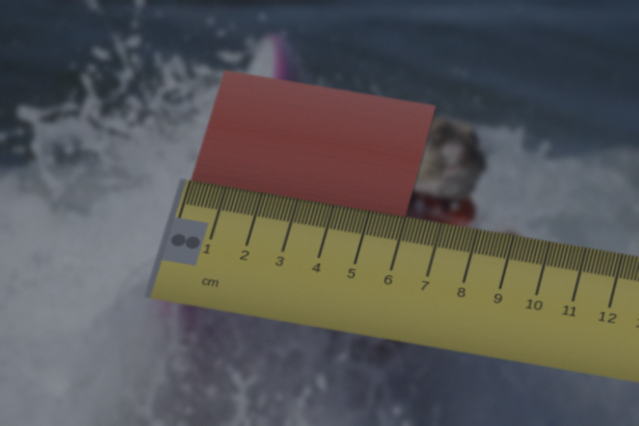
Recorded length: 6 cm
